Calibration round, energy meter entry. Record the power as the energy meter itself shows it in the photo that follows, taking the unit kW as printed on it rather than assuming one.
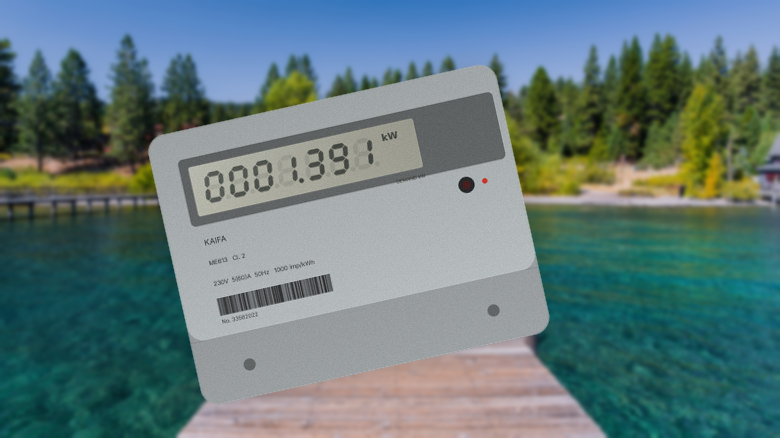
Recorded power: 1.391 kW
